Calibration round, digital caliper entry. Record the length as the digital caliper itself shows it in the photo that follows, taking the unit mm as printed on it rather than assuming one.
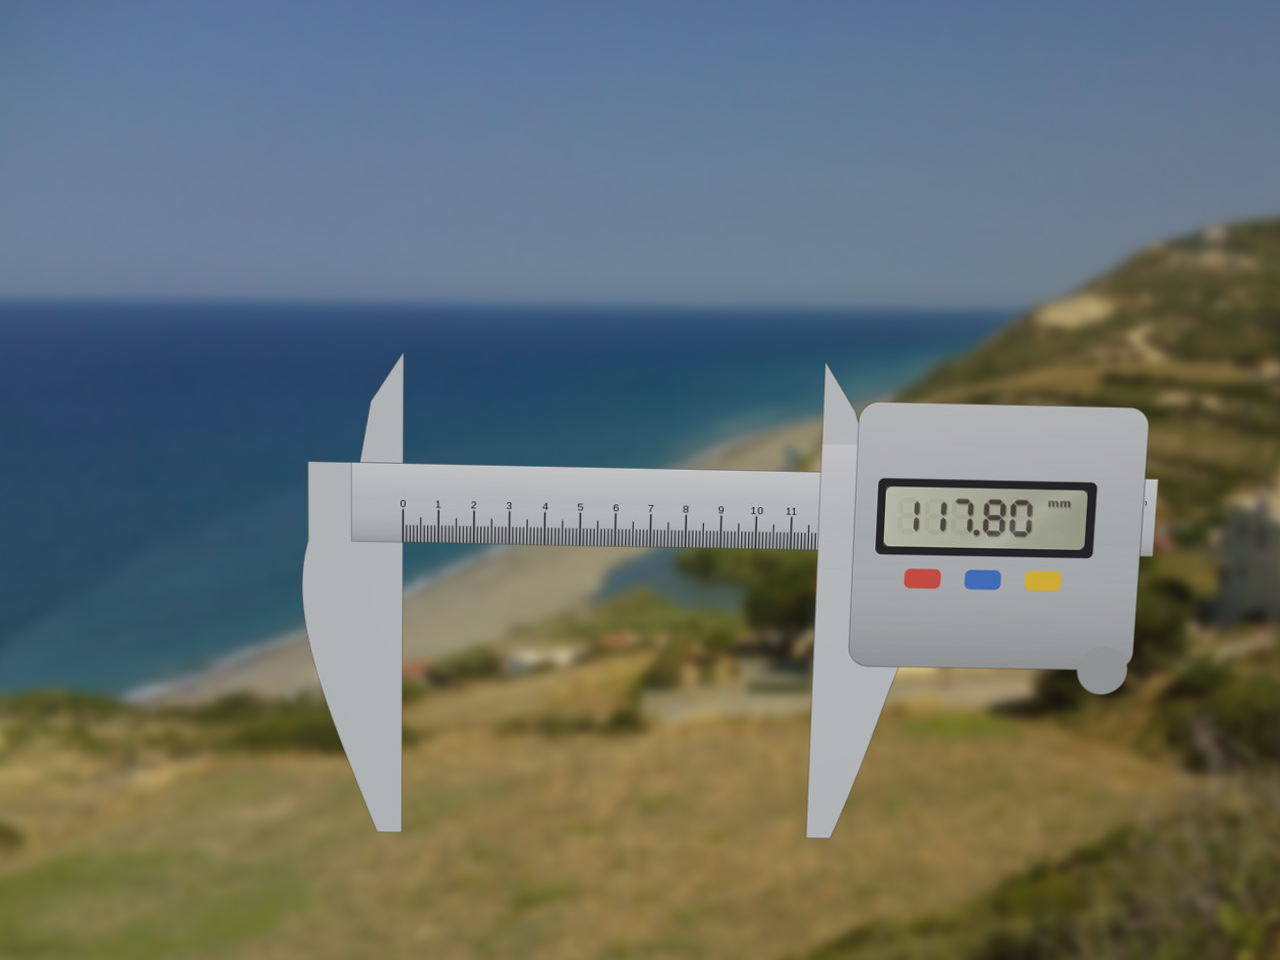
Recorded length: 117.80 mm
